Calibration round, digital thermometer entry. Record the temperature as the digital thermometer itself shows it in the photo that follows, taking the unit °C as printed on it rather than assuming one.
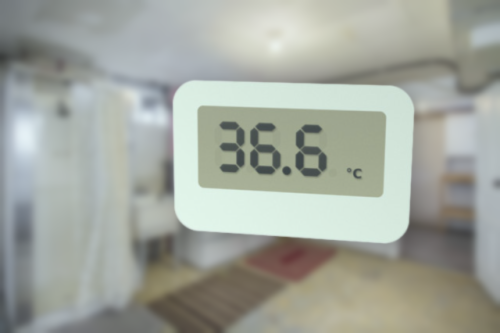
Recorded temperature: 36.6 °C
